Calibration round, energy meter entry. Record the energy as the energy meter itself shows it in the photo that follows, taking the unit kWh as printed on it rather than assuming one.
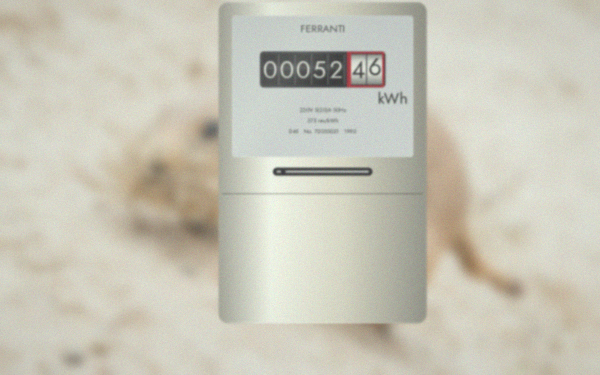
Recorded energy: 52.46 kWh
